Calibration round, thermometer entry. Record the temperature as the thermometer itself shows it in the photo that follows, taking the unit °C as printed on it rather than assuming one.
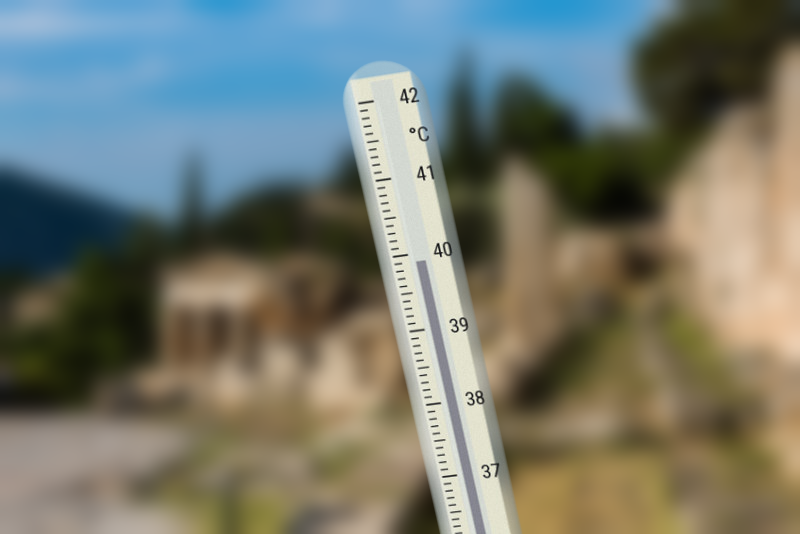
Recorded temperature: 39.9 °C
